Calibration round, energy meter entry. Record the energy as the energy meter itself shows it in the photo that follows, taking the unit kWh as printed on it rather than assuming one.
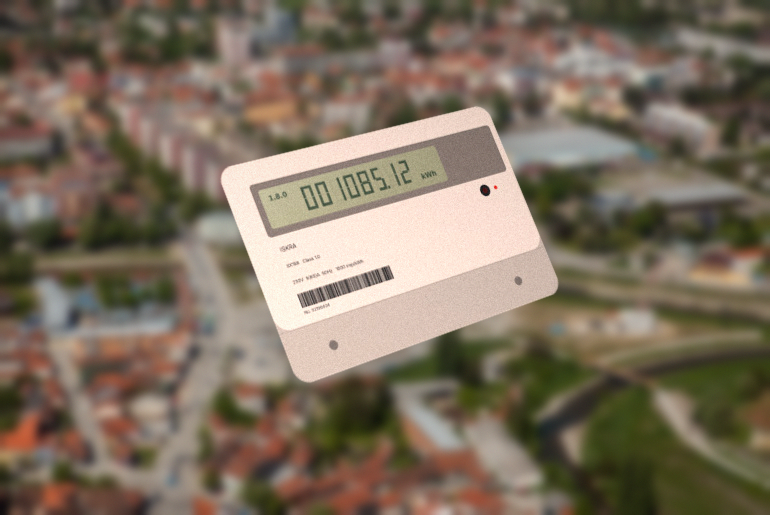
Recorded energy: 1085.12 kWh
